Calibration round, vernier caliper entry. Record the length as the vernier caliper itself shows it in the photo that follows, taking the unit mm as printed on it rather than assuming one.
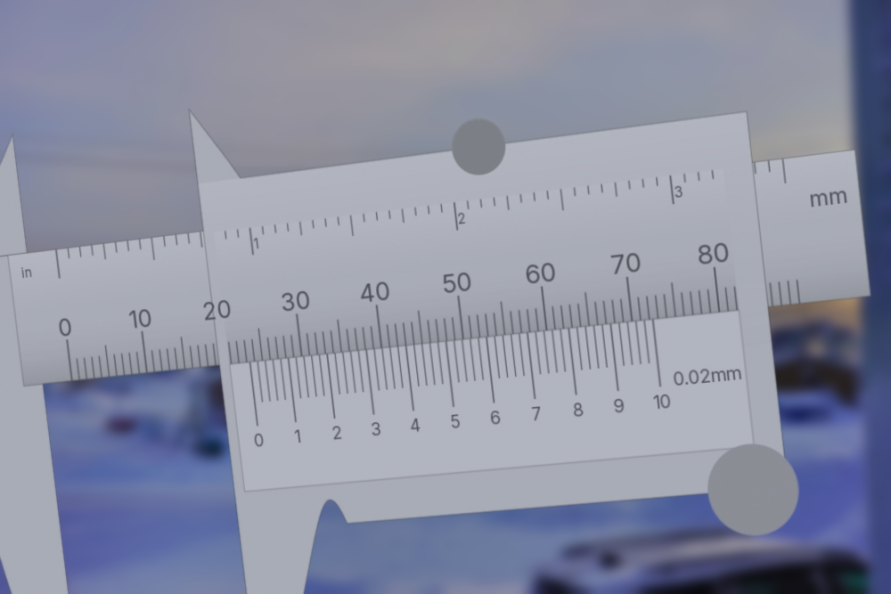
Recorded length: 23.4 mm
